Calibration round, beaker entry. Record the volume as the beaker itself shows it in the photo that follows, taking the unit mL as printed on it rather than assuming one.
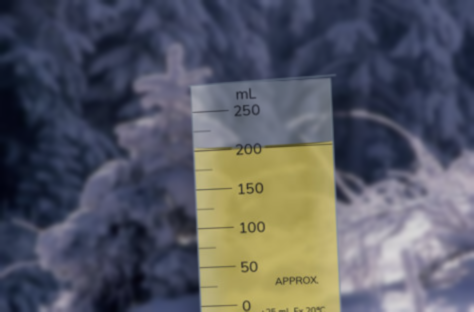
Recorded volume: 200 mL
